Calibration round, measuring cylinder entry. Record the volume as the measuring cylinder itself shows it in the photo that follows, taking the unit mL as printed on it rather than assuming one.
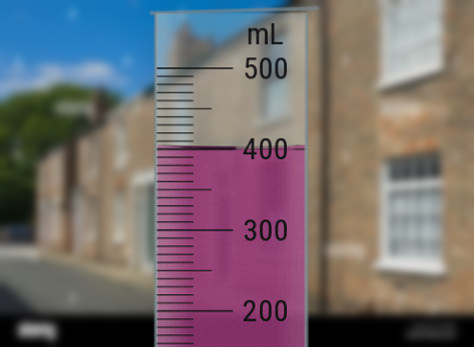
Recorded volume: 400 mL
